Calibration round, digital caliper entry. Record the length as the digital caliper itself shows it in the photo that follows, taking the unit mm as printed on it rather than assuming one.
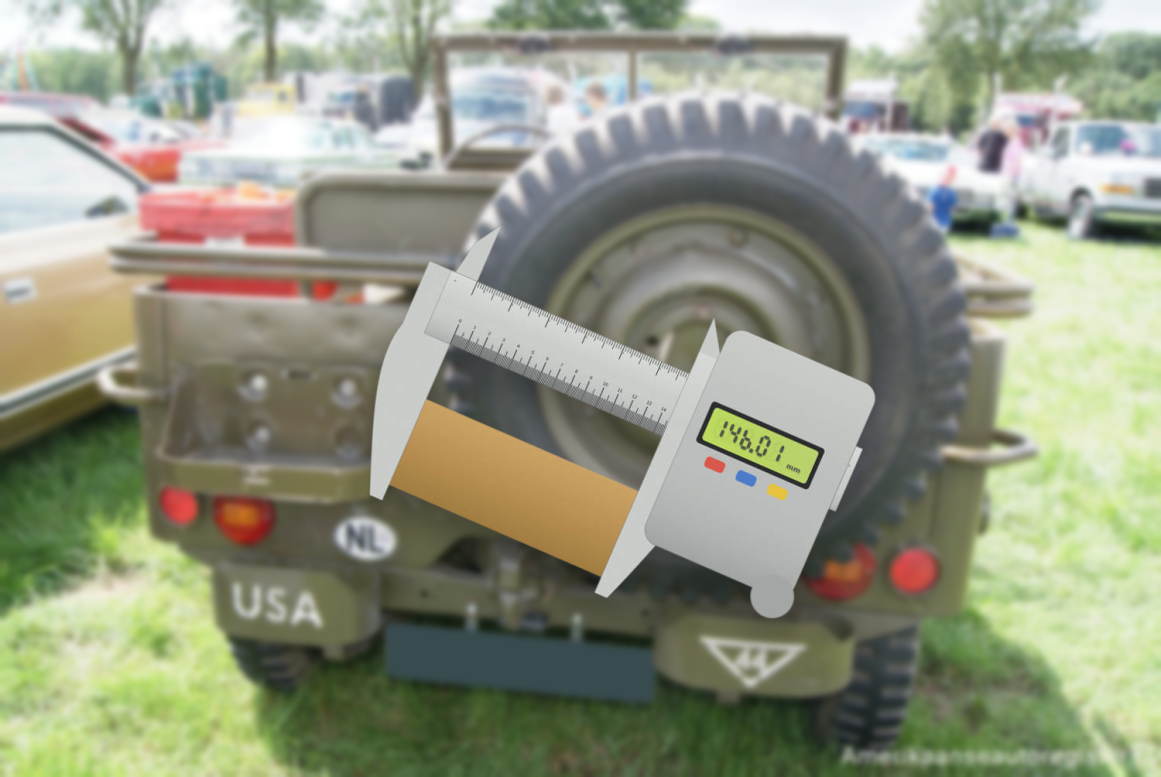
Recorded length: 146.01 mm
